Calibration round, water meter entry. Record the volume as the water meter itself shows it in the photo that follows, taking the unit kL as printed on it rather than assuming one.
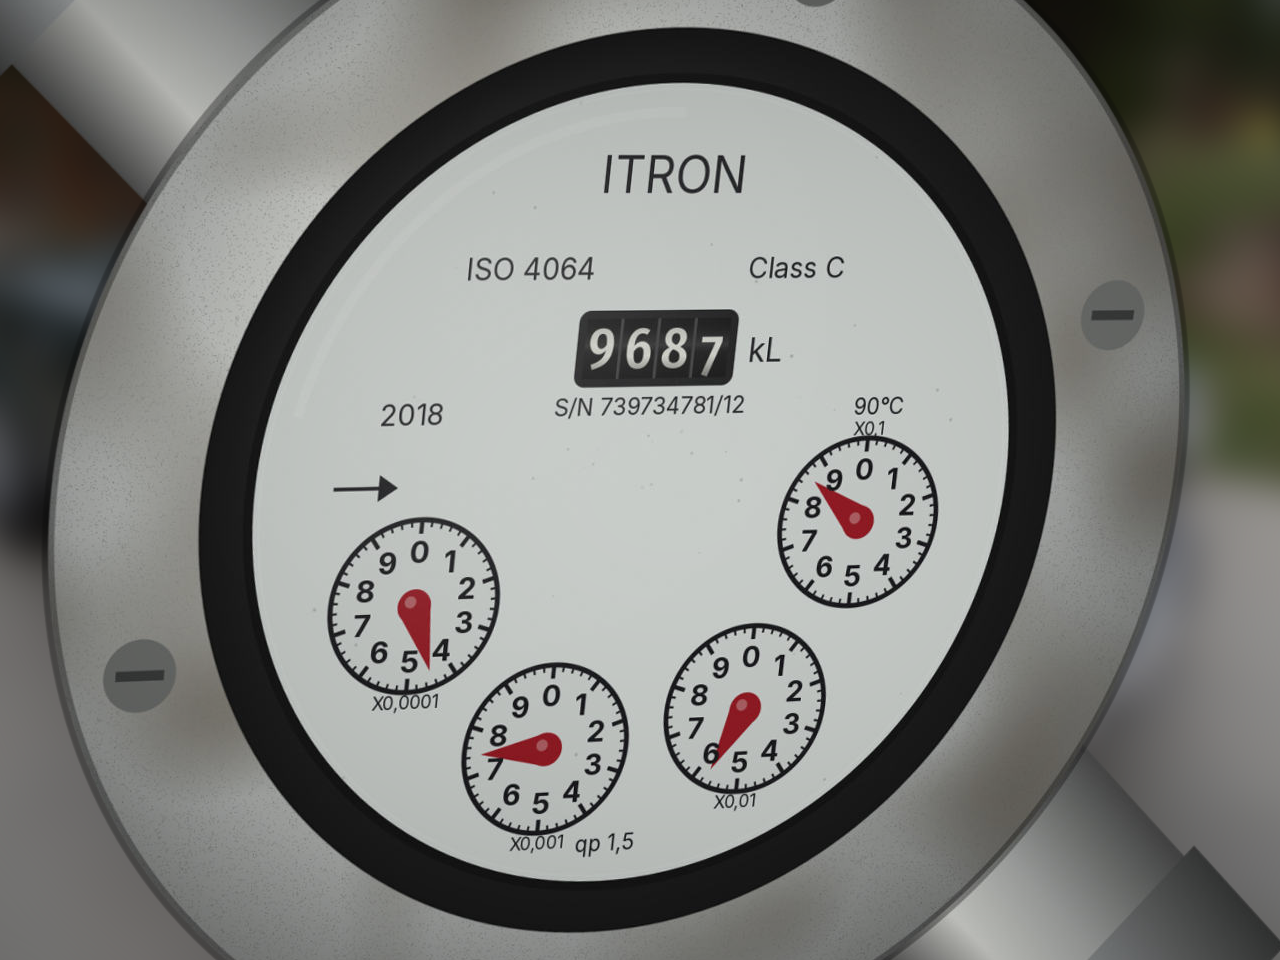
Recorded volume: 9686.8574 kL
